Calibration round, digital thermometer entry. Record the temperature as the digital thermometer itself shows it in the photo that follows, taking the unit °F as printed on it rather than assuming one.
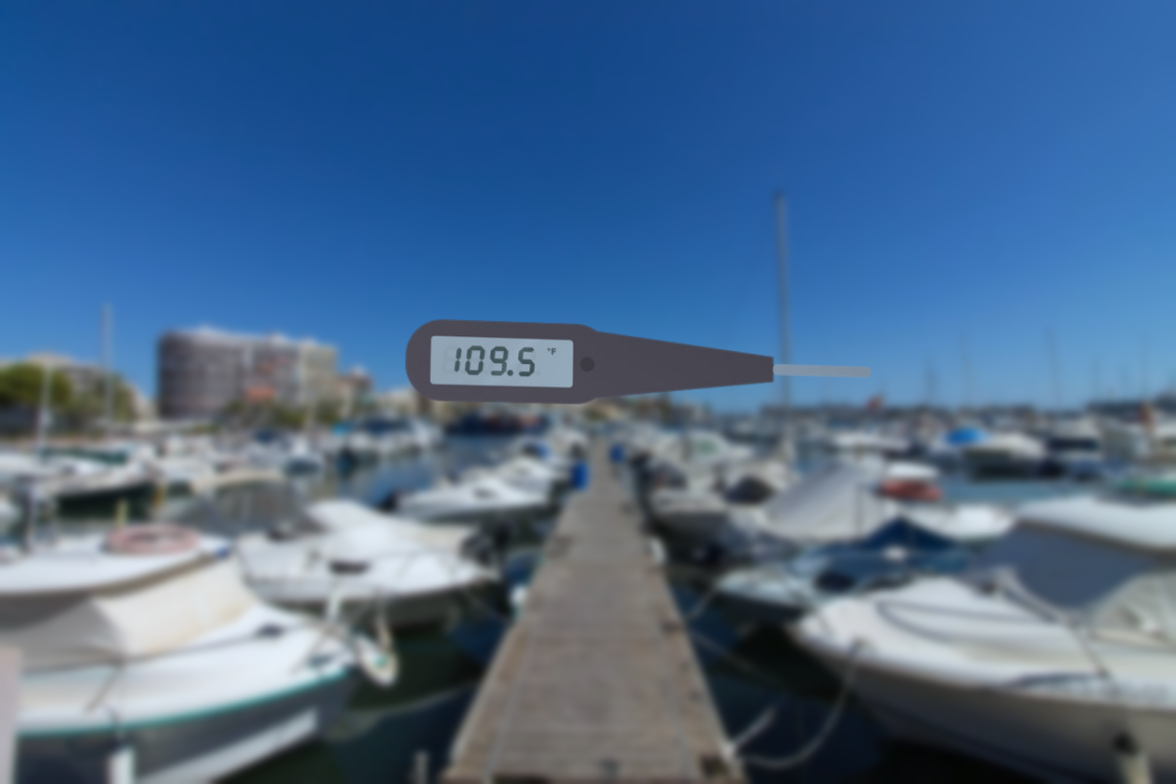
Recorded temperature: 109.5 °F
